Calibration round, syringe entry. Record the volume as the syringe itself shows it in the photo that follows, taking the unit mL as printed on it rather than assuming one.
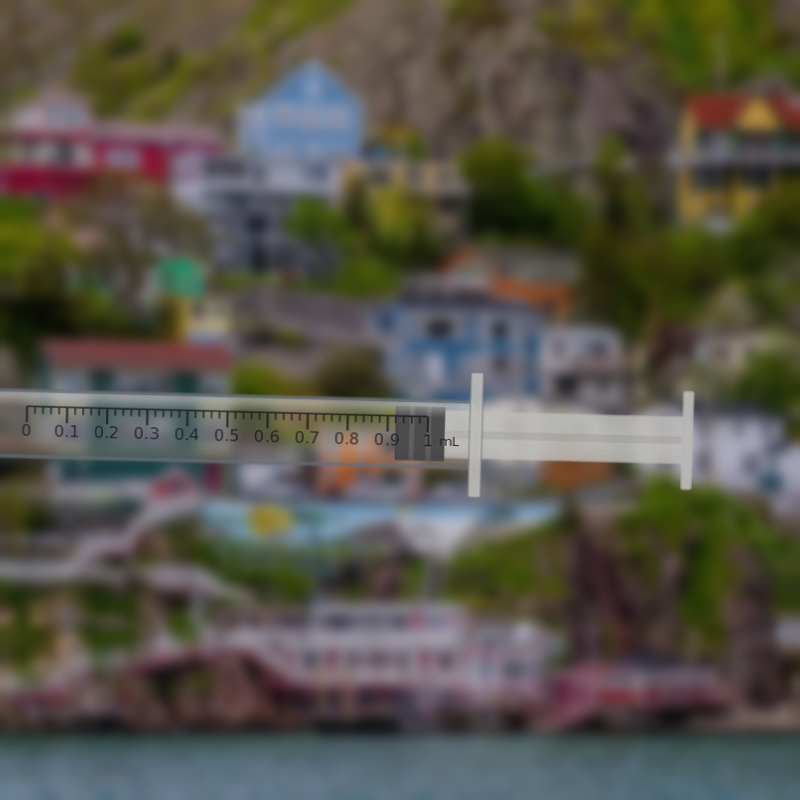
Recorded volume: 0.92 mL
